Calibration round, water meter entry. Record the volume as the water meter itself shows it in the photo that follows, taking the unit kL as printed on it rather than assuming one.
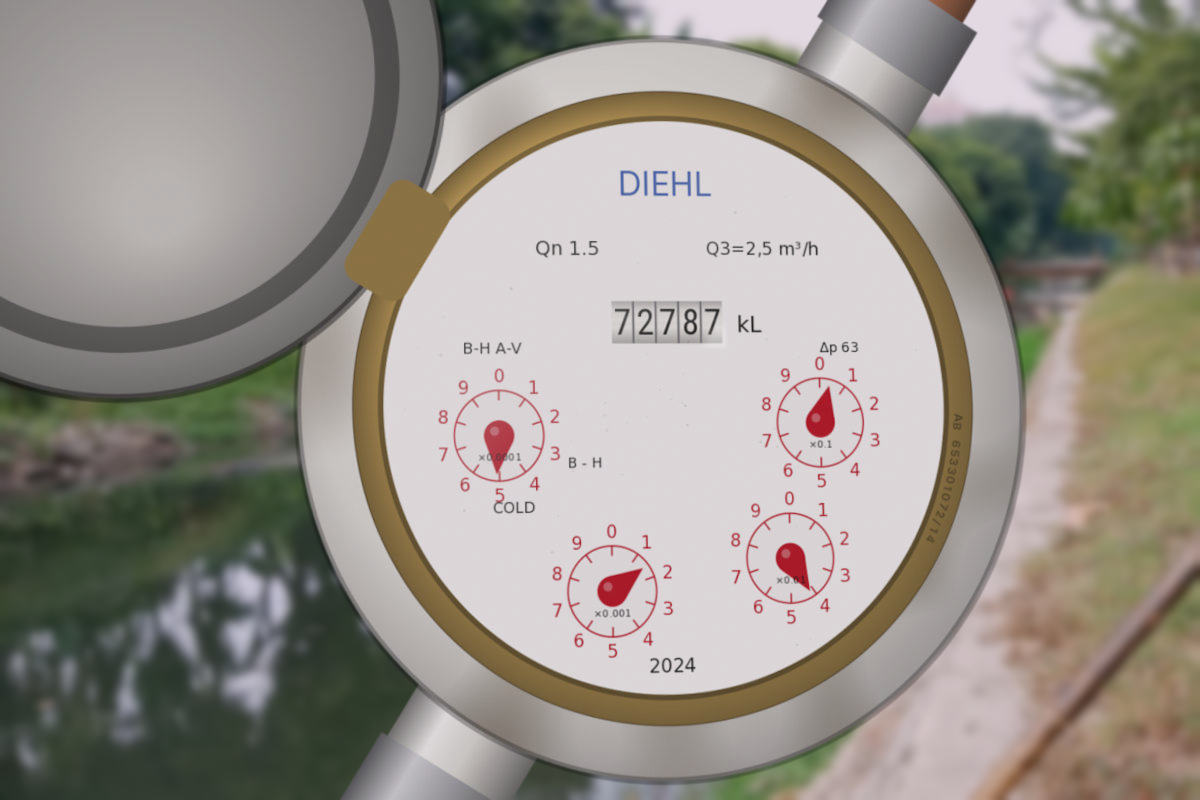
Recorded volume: 72787.0415 kL
